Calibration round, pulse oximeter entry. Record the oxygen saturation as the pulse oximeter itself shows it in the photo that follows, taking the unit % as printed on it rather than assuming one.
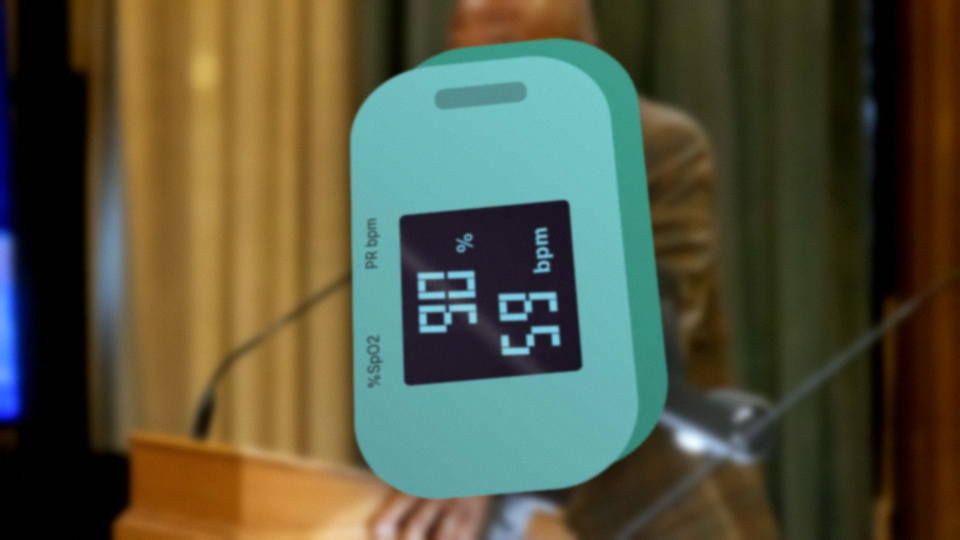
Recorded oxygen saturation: 90 %
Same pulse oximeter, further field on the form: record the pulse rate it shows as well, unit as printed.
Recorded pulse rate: 59 bpm
